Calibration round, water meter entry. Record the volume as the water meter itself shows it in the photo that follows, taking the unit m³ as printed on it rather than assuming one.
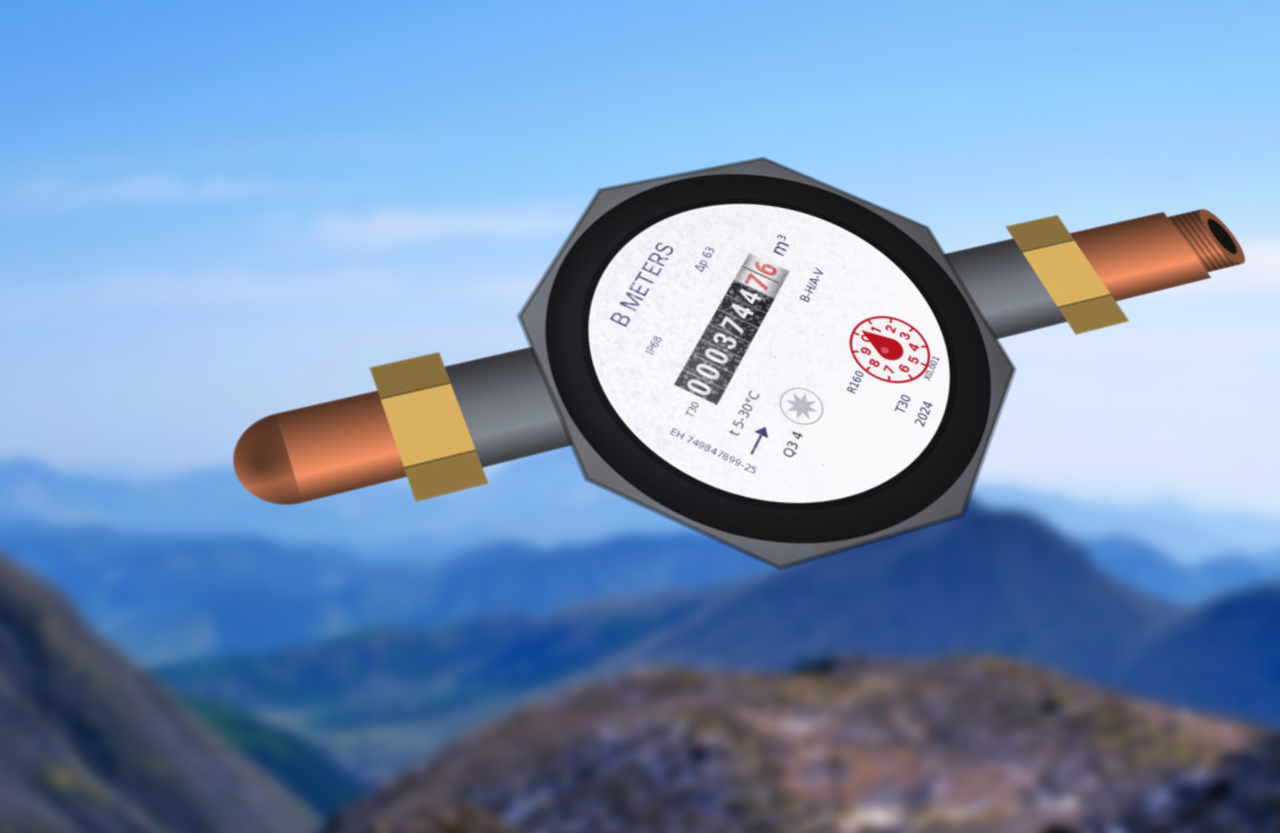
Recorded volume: 3744.760 m³
